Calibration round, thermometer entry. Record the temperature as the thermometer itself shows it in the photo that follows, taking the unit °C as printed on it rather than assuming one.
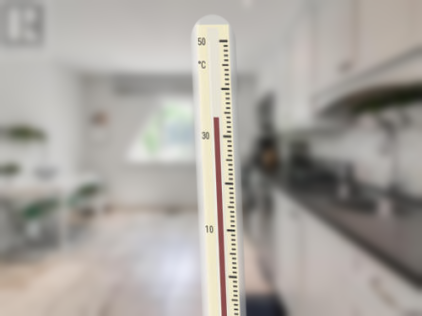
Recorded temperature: 34 °C
